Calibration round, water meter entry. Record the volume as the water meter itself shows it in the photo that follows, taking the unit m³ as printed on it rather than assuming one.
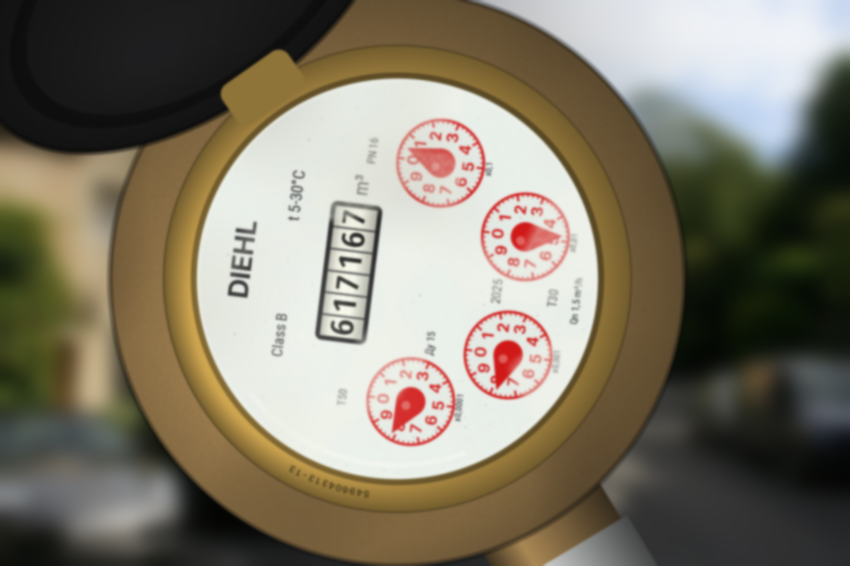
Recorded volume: 617167.0478 m³
